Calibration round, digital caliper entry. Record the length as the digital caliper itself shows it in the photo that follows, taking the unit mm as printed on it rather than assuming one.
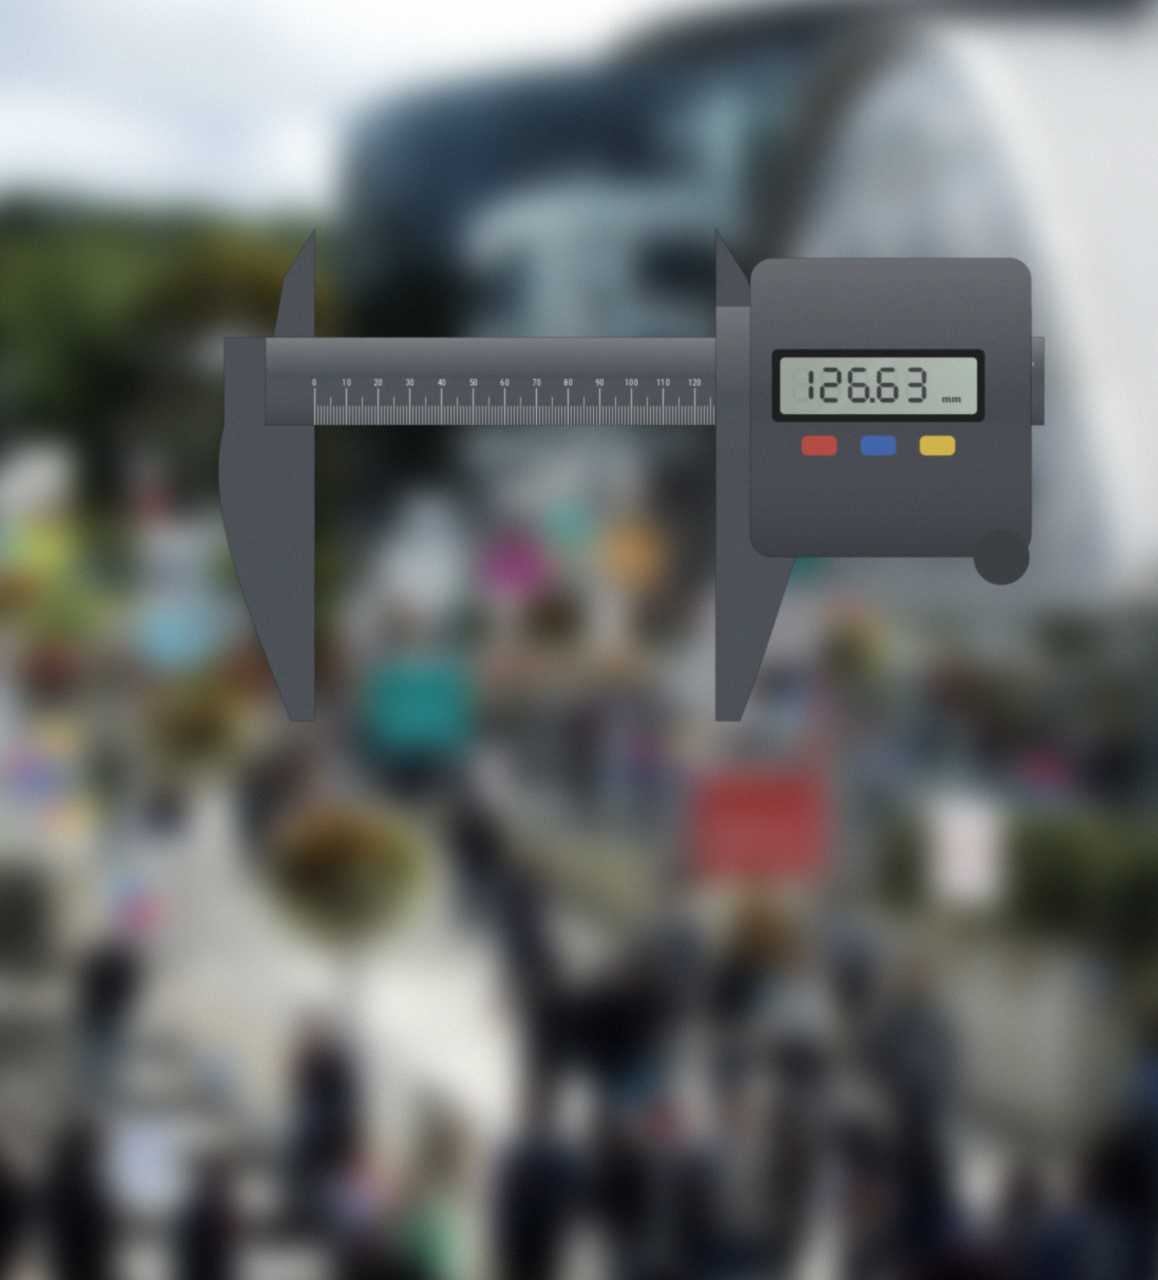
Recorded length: 126.63 mm
